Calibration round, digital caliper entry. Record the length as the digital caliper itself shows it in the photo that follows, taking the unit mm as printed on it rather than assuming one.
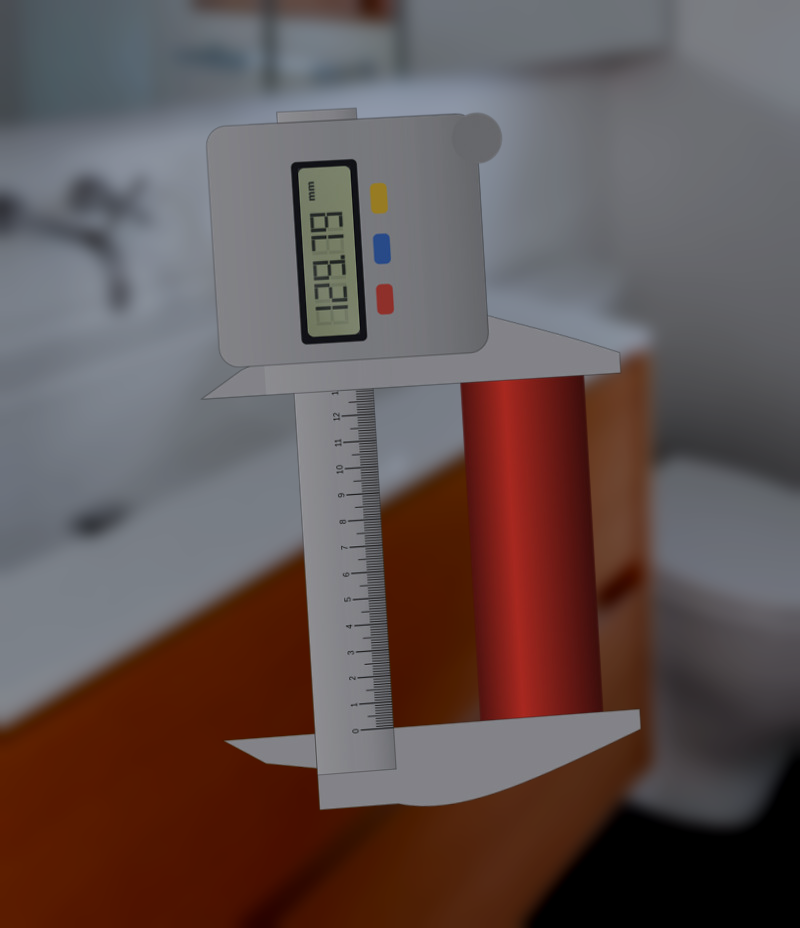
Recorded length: 129.79 mm
